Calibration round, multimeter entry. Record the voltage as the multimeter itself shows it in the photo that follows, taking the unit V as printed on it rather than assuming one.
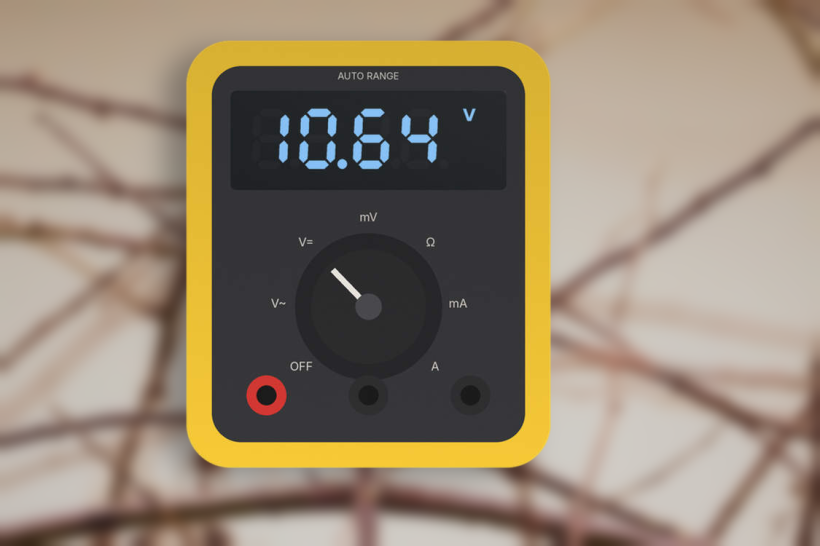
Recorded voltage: 10.64 V
